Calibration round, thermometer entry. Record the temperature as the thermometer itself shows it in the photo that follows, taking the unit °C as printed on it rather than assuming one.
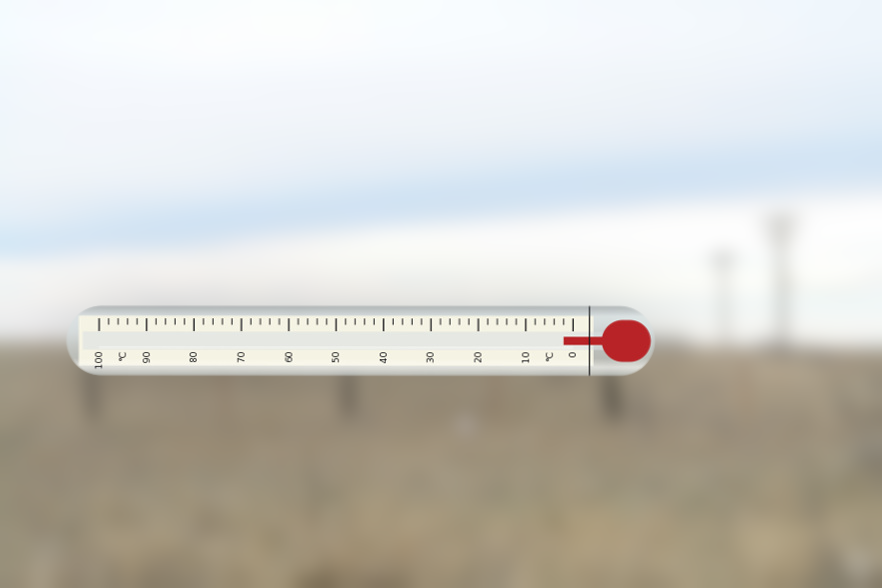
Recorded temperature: 2 °C
